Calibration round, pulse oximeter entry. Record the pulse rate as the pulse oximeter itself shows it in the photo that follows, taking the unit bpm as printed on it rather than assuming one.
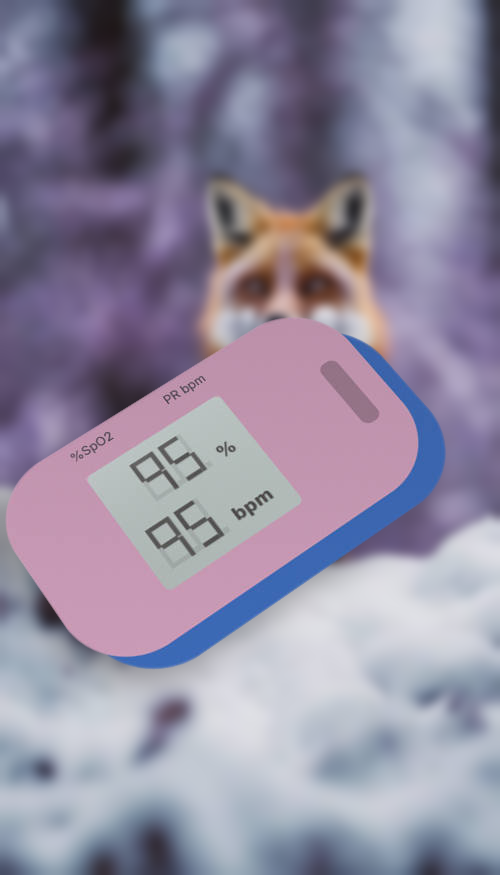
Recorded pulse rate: 95 bpm
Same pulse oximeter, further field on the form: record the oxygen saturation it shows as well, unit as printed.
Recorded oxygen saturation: 95 %
